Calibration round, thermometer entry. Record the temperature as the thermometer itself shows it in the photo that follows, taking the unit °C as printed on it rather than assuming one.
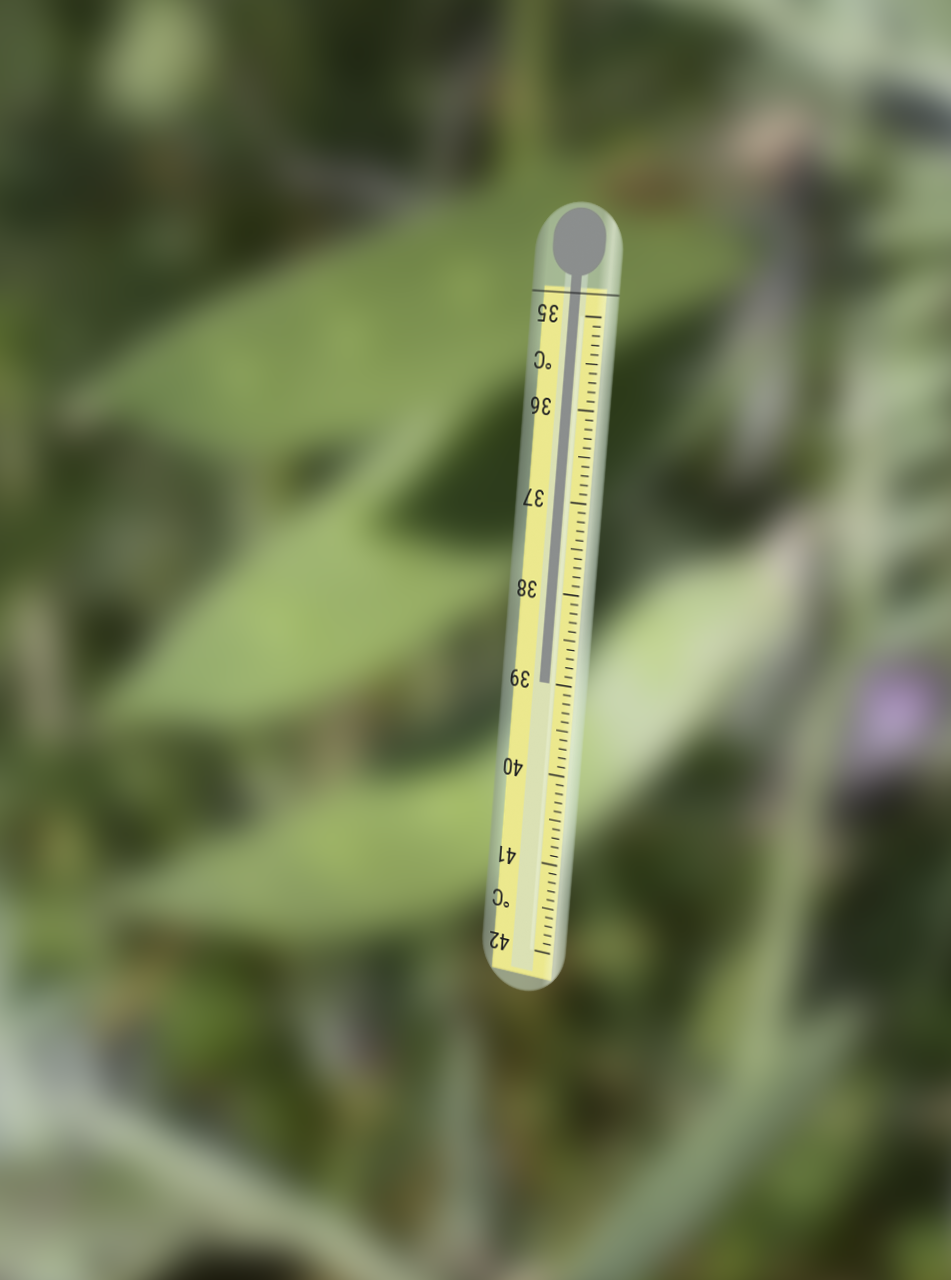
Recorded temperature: 39 °C
